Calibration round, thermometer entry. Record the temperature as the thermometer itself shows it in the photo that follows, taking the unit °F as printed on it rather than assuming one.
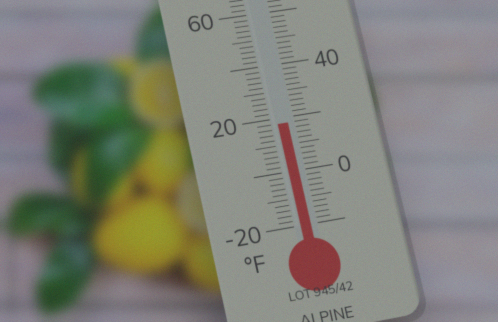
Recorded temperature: 18 °F
